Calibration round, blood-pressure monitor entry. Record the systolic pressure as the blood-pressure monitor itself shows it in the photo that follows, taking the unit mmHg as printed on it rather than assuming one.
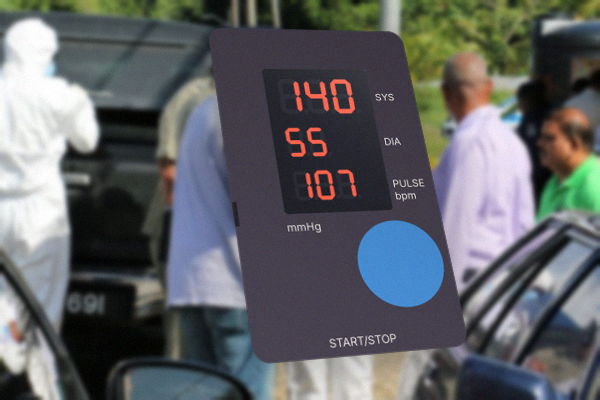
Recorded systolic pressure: 140 mmHg
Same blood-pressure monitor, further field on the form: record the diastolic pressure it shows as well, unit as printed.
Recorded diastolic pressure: 55 mmHg
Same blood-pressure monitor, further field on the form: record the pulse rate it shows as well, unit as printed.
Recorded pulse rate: 107 bpm
